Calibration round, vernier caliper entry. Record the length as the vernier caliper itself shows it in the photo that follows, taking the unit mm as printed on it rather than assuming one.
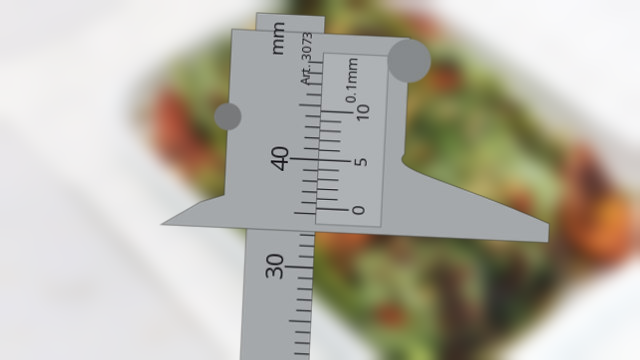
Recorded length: 35.5 mm
